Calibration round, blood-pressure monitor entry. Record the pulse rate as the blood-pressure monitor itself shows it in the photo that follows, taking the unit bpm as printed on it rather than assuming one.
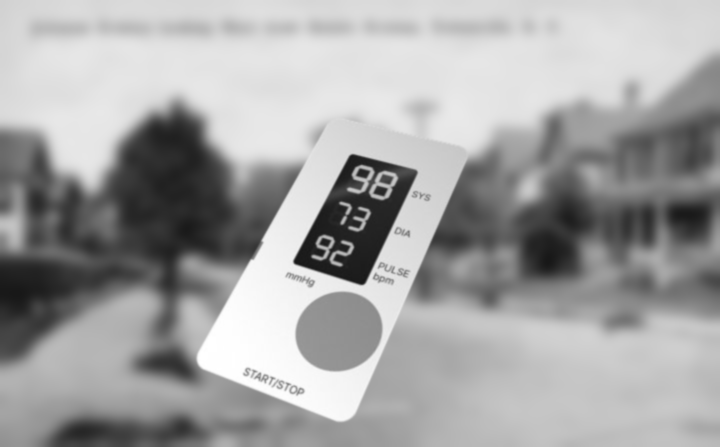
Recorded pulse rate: 92 bpm
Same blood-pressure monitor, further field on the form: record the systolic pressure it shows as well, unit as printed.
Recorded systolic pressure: 98 mmHg
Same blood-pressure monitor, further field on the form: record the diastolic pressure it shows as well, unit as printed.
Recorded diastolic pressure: 73 mmHg
